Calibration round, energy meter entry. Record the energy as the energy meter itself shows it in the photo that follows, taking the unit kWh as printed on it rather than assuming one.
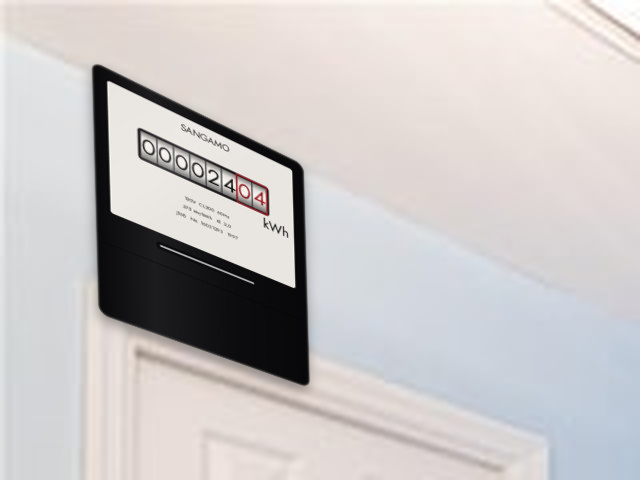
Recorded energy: 24.04 kWh
